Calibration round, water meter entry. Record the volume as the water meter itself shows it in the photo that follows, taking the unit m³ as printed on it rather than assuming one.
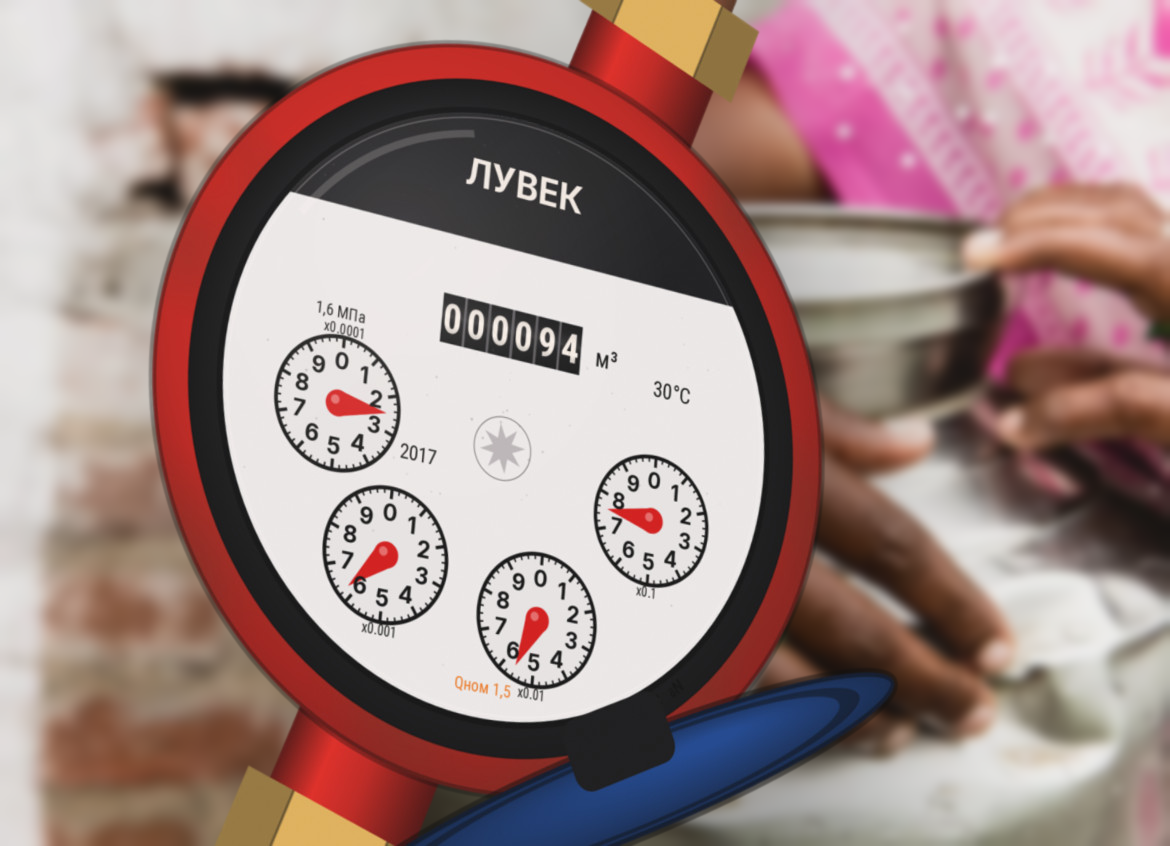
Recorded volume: 94.7562 m³
